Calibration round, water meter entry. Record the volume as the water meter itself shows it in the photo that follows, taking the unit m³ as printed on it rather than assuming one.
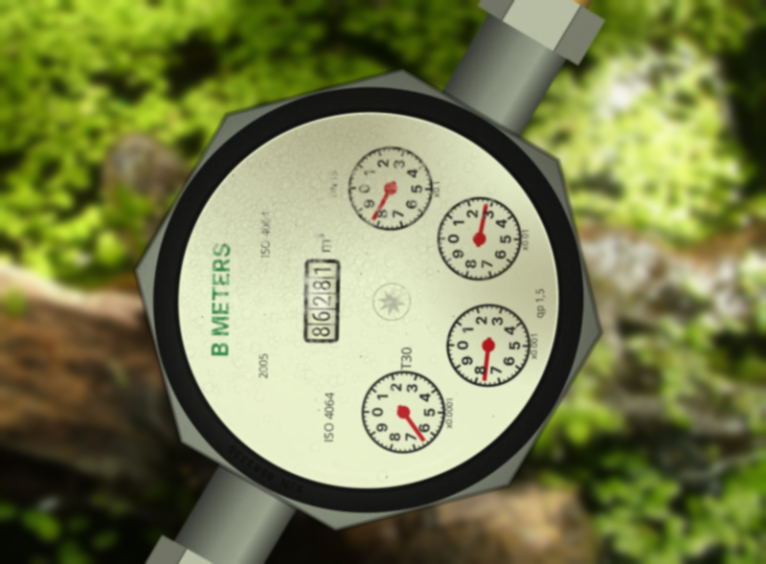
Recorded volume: 86281.8276 m³
